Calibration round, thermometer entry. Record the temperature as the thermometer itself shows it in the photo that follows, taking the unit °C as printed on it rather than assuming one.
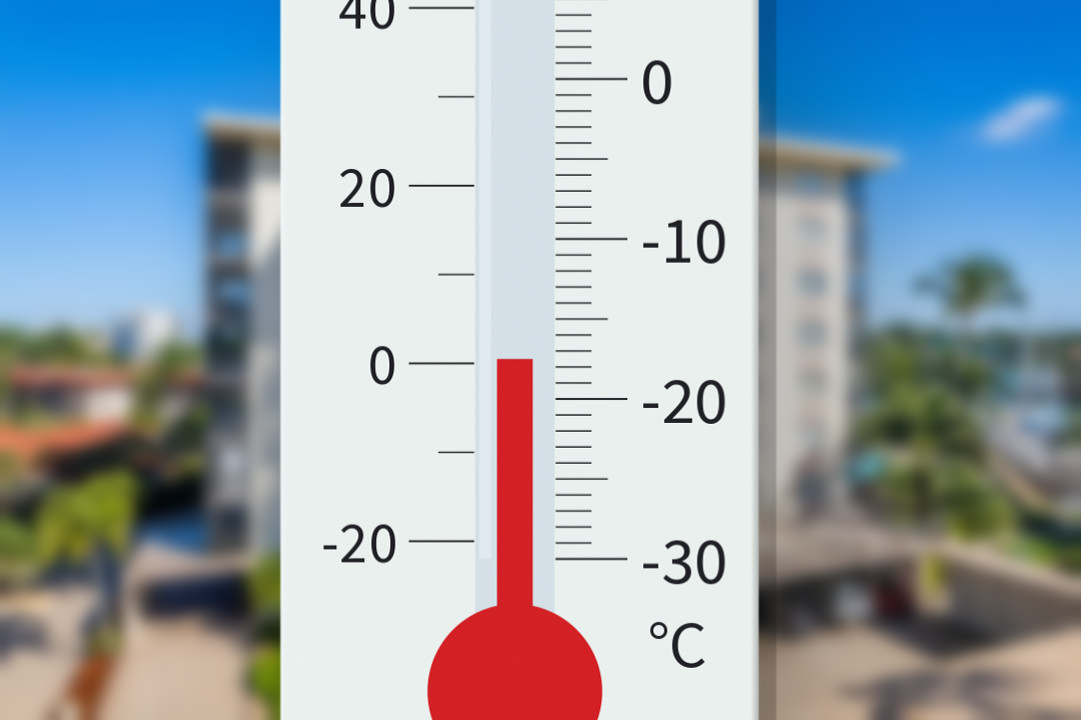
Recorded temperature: -17.5 °C
